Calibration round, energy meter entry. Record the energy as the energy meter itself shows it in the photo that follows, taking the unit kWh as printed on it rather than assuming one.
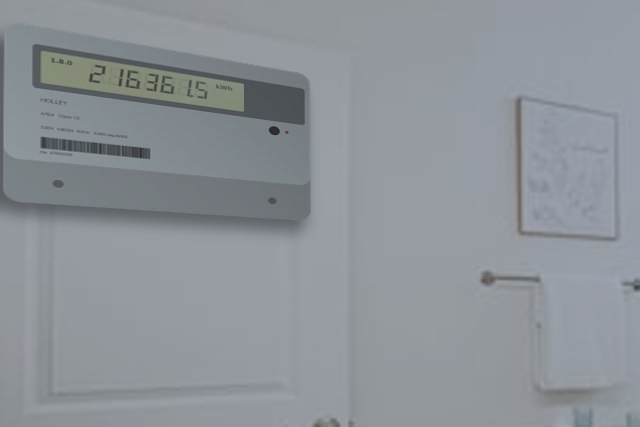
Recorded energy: 216361.5 kWh
